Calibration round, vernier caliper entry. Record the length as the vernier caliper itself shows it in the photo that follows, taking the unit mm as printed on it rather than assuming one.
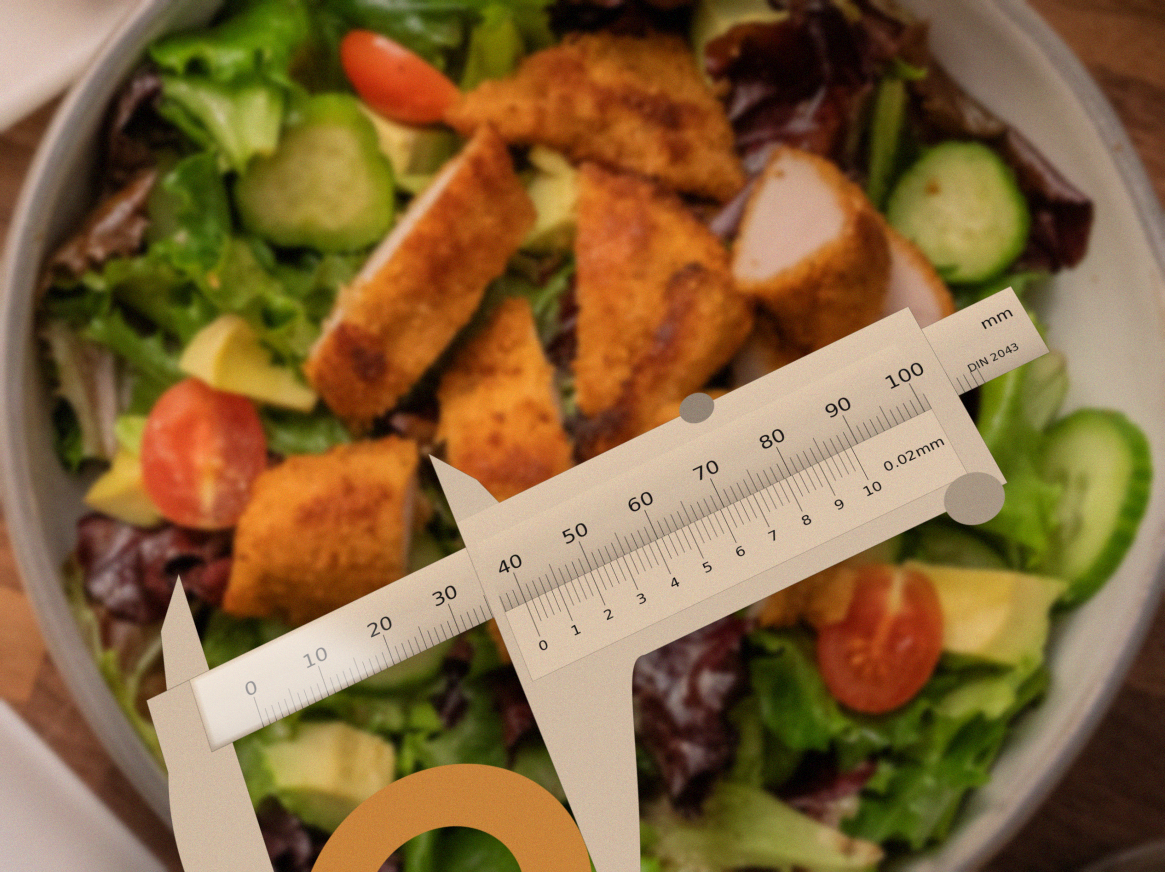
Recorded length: 40.0 mm
